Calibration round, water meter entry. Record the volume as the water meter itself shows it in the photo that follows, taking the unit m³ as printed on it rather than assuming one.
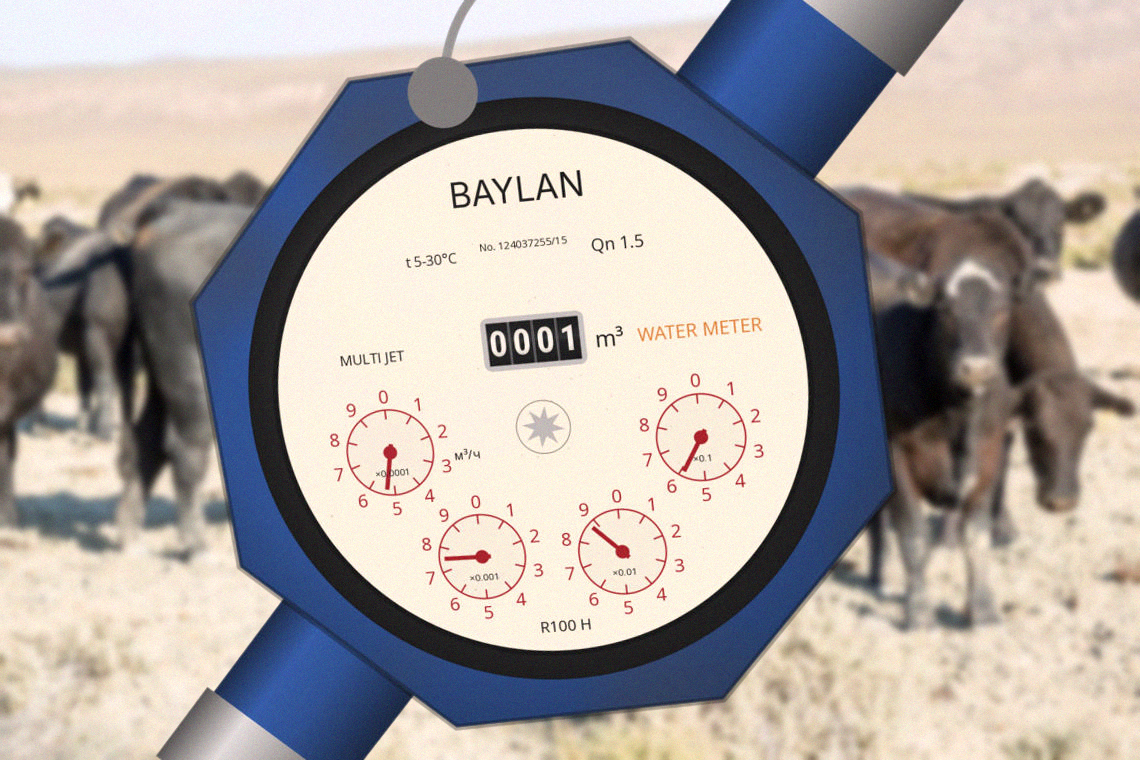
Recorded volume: 1.5875 m³
